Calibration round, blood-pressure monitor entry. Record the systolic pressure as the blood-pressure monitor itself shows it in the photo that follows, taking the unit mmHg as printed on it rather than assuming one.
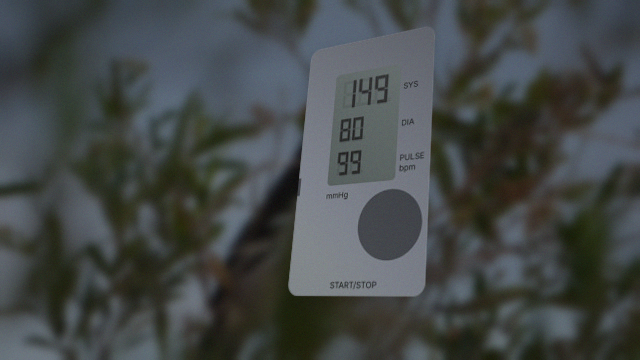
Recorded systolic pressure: 149 mmHg
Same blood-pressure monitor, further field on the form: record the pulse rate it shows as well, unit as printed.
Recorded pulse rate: 99 bpm
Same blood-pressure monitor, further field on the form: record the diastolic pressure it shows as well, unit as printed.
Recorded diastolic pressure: 80 mmHg
